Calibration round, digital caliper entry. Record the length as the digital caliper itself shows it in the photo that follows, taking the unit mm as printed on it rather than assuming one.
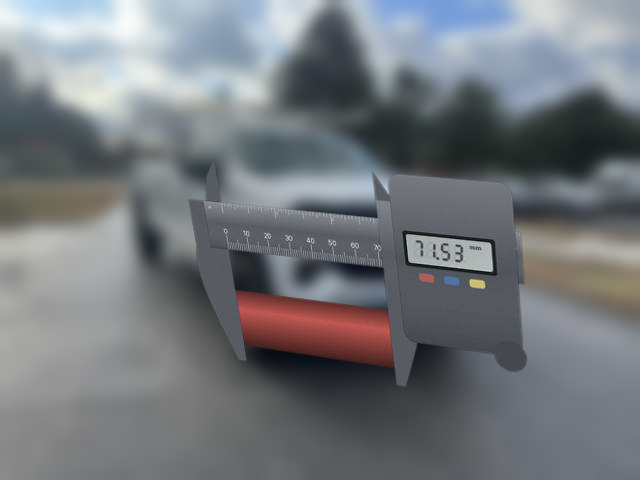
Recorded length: 71.53 mm
